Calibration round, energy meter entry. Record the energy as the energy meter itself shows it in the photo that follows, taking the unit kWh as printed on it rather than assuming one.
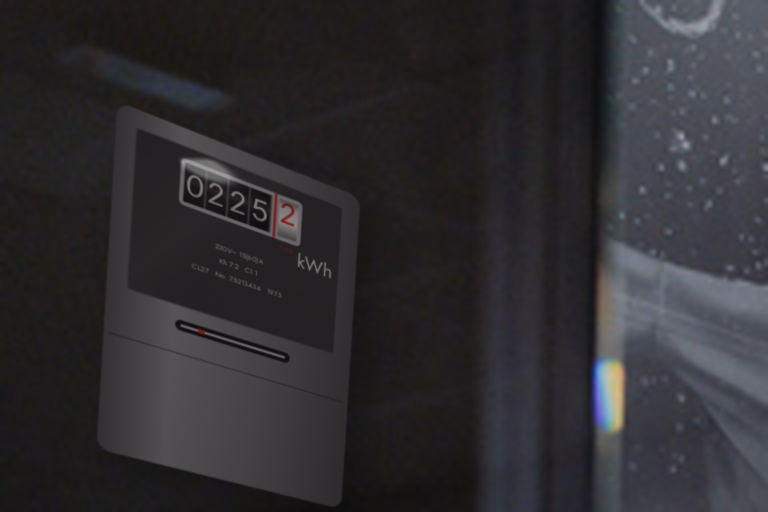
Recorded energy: 225.2 kWh
